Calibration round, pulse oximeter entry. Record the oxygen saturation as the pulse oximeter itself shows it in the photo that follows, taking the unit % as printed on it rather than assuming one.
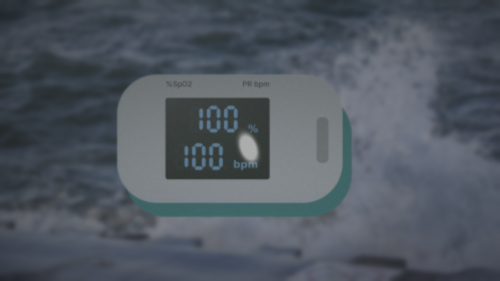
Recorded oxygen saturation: 100 %
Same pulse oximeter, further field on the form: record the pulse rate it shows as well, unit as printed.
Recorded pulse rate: 100 bpm
